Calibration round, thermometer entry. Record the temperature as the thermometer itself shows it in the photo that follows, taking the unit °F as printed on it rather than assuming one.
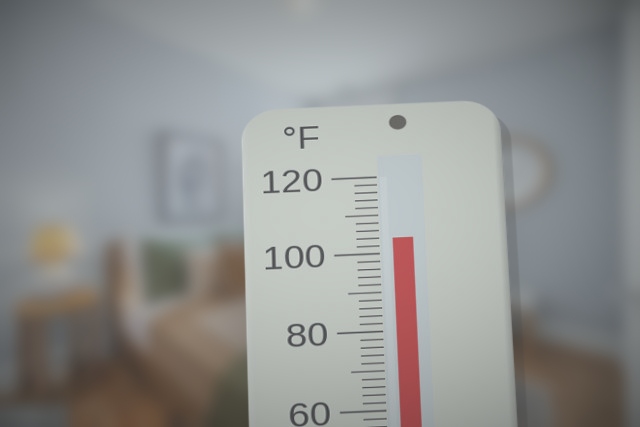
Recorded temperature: 104 °F
